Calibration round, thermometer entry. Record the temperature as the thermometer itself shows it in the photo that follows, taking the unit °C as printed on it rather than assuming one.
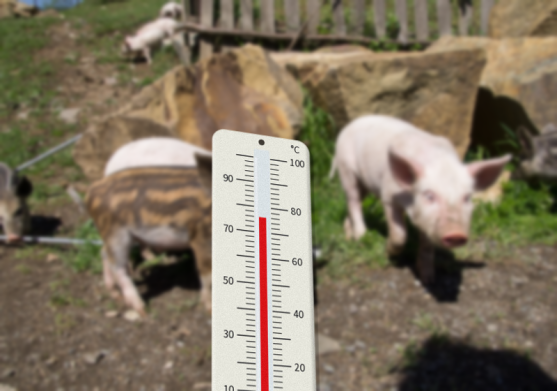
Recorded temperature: 76 °C
